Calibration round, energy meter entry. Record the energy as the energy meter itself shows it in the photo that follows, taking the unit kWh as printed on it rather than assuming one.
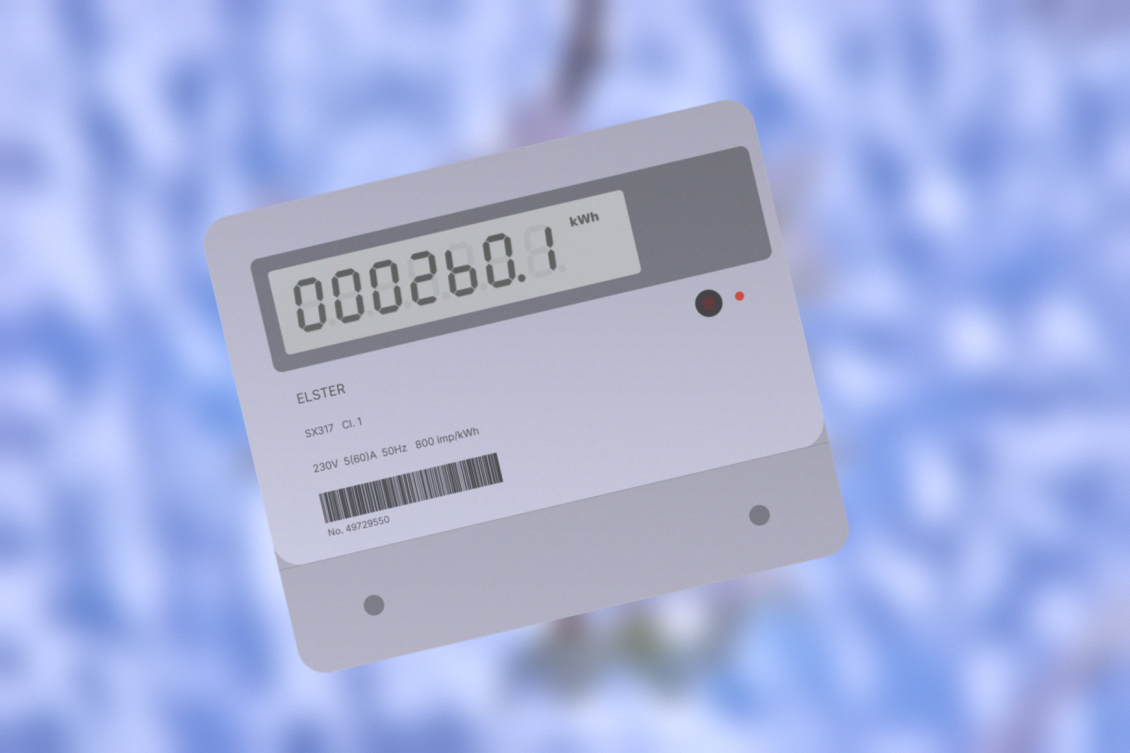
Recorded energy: 260.1 kWh
